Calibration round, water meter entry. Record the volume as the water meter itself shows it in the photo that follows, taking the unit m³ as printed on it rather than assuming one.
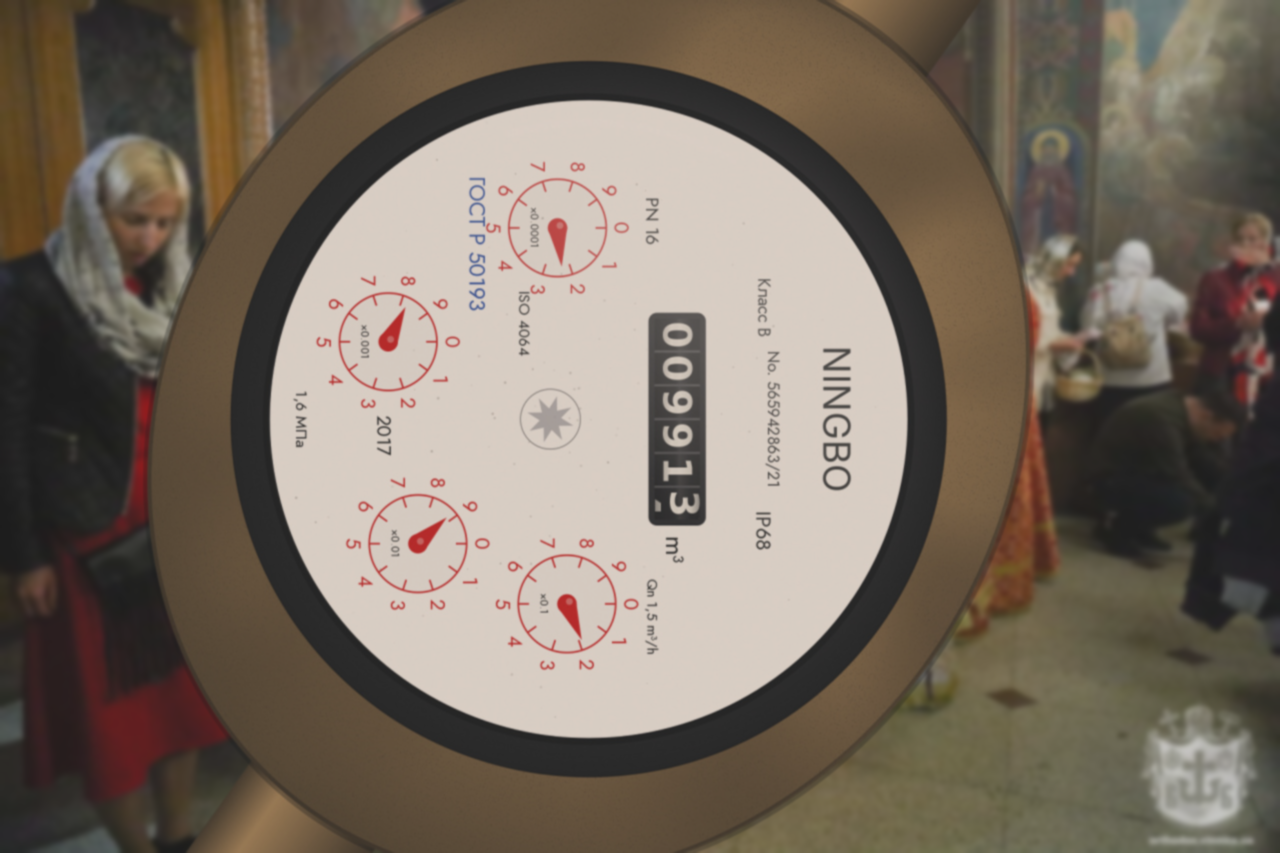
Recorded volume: 9913.1882 m³
